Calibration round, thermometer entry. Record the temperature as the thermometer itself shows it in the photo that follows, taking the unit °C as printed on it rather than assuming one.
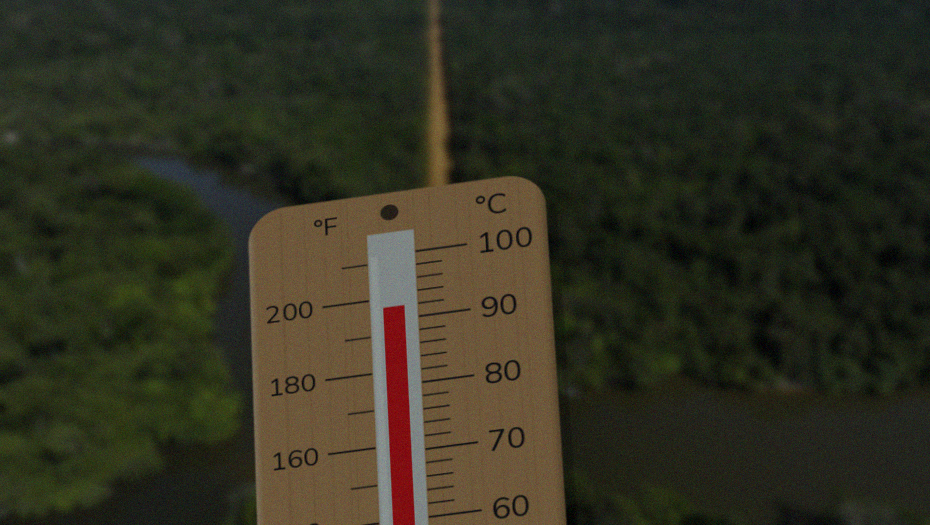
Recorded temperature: 92 °C
